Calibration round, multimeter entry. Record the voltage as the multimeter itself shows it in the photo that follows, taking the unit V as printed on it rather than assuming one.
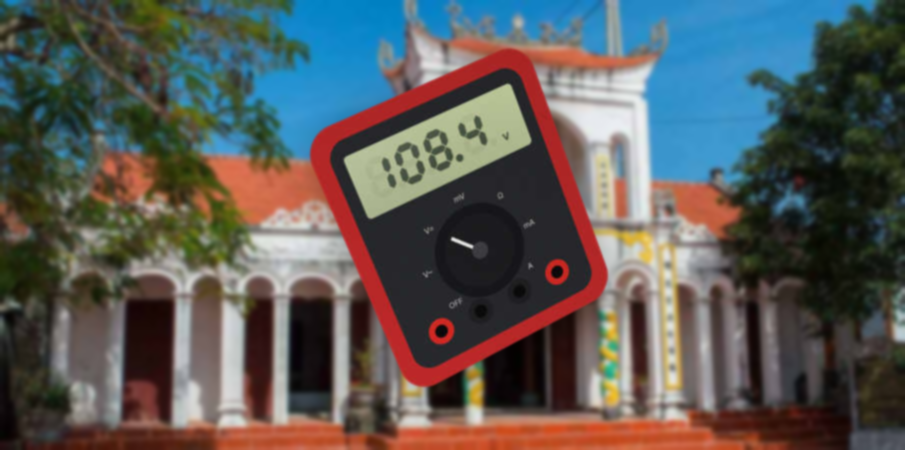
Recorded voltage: 108.4 V
